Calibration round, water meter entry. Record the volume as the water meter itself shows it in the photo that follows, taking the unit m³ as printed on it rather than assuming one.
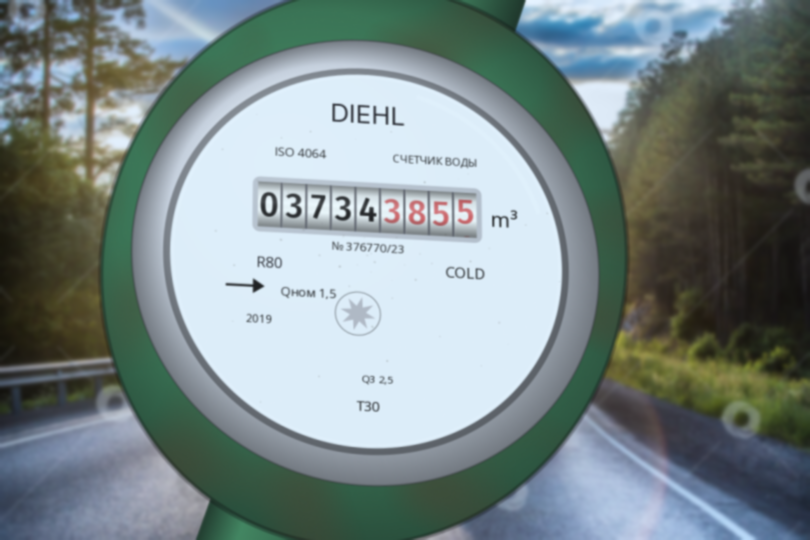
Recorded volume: 3734.3855 m³
